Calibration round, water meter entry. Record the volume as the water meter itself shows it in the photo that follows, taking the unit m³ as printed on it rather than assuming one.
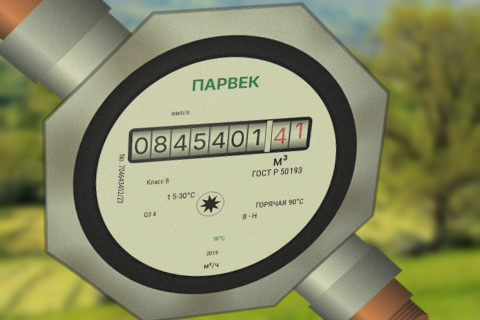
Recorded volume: 845401.41 m³
